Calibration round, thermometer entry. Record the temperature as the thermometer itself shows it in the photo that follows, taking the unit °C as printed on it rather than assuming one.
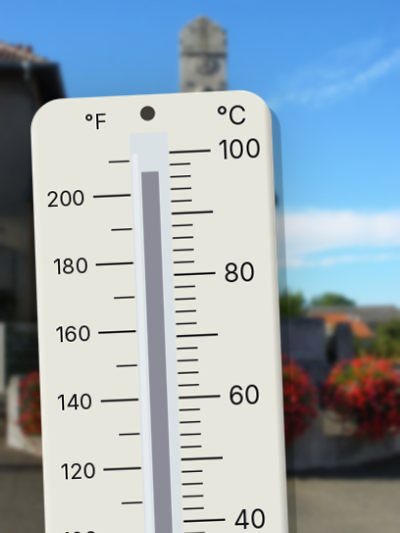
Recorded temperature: 97 °C
